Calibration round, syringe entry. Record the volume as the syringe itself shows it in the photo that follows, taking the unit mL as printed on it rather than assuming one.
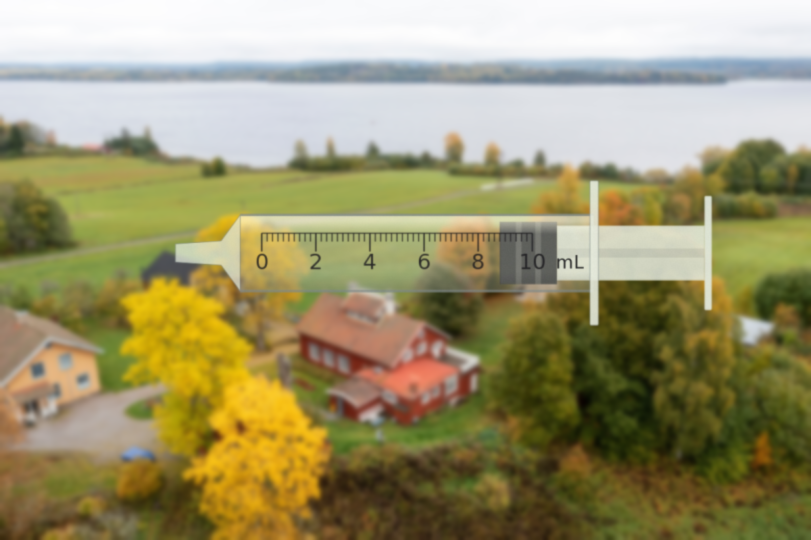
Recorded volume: 8.8 mL
